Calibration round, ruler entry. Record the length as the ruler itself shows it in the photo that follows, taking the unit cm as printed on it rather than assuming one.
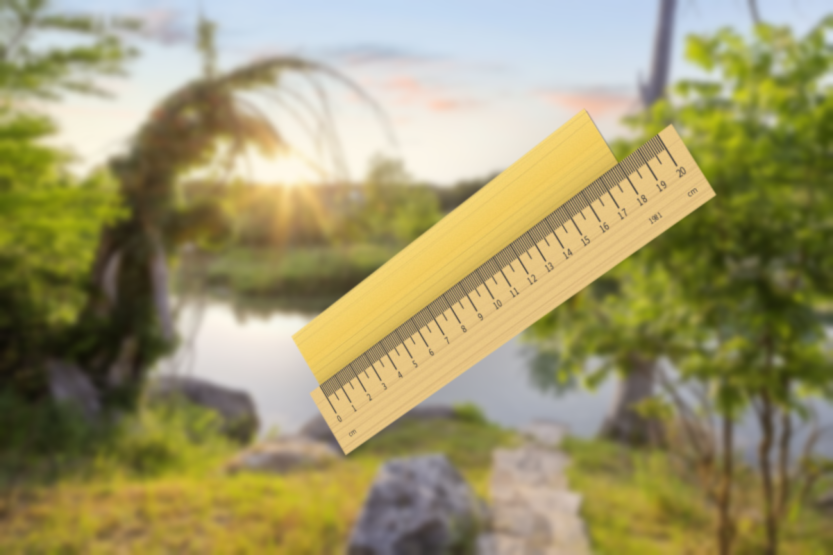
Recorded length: 18 cm
